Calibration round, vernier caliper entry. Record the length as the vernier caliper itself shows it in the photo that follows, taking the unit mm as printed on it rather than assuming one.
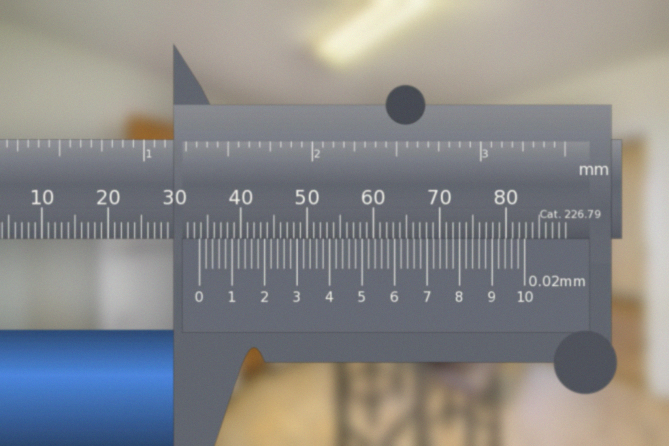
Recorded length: 33.8 mm
